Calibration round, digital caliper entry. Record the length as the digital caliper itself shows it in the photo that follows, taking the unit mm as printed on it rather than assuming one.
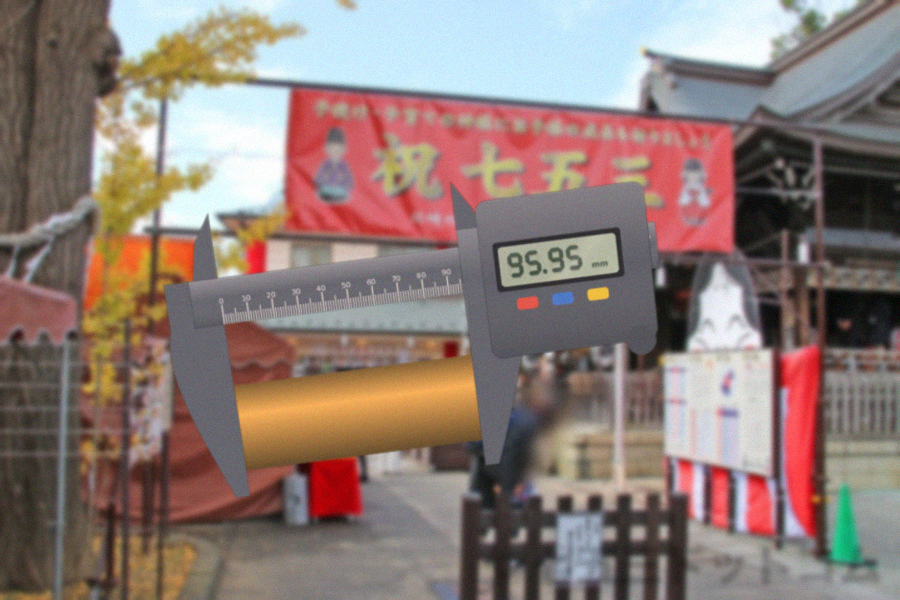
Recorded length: 95.95 mm
